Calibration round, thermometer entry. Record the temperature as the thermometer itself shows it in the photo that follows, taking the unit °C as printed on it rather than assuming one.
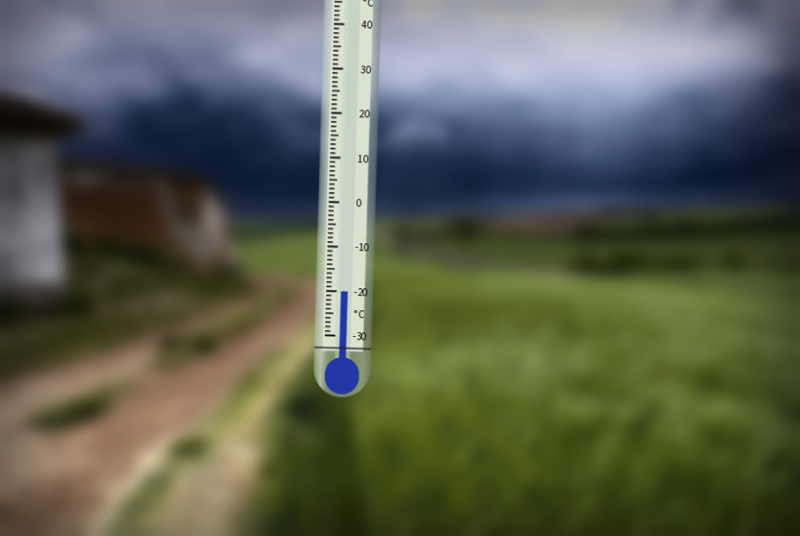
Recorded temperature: -20 °C
